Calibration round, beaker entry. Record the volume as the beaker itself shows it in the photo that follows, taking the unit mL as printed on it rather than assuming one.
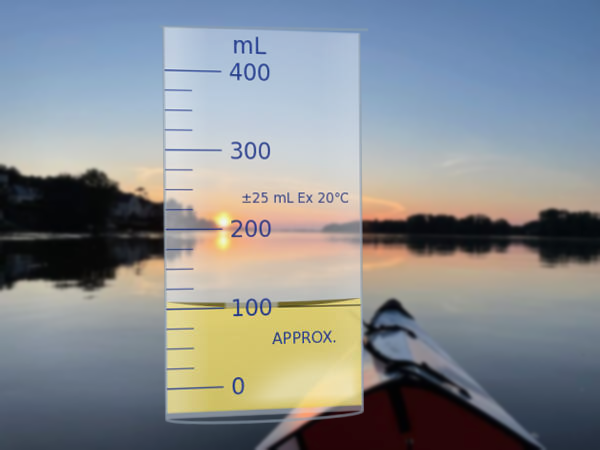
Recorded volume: 100 mL
